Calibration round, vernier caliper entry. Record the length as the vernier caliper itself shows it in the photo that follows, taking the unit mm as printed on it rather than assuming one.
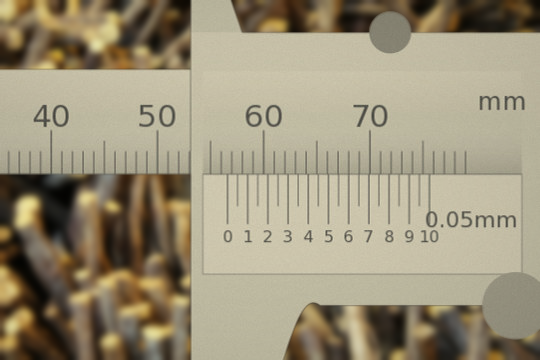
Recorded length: 56.6 mm
